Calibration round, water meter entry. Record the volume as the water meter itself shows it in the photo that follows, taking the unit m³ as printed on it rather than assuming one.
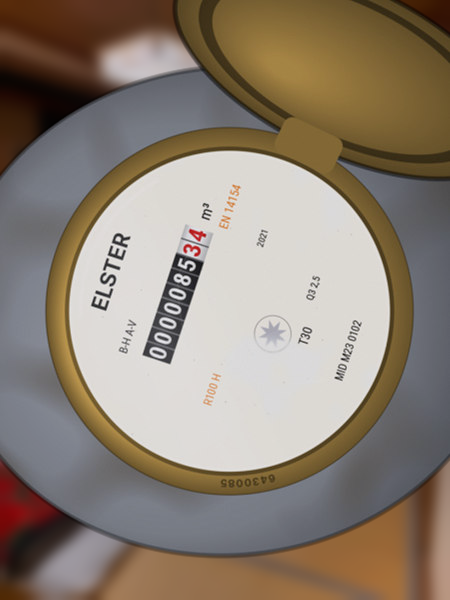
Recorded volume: 85.34 m³
